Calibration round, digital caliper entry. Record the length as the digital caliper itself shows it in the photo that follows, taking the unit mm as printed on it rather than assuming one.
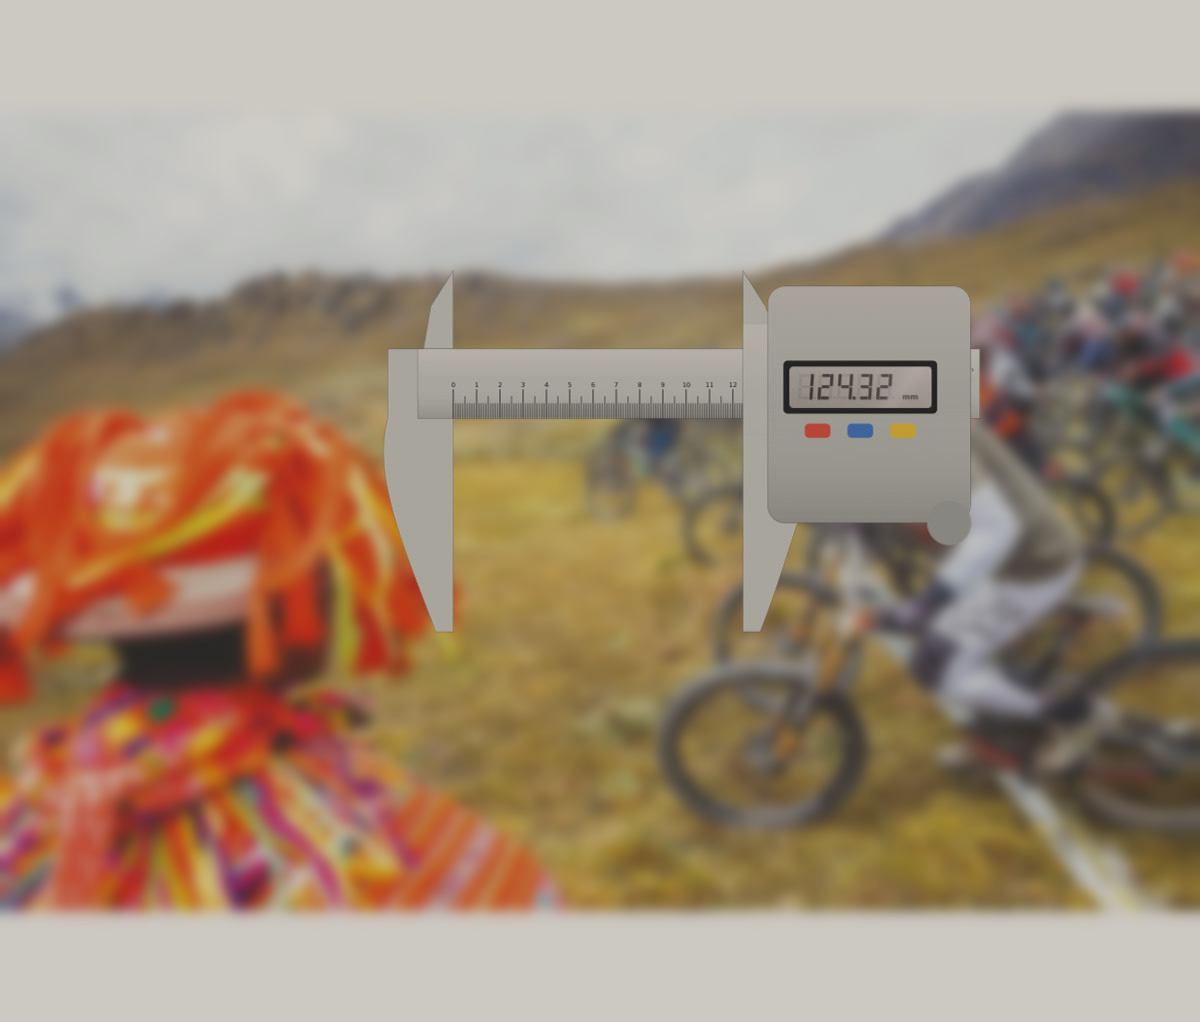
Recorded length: 124.32 mm
